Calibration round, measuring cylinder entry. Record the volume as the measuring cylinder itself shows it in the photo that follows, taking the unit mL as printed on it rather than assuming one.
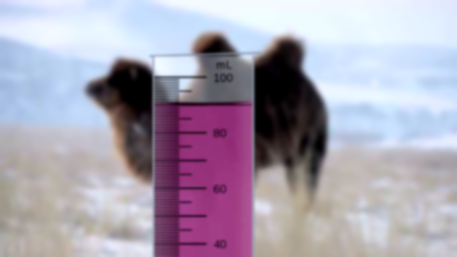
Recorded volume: 90 mL
